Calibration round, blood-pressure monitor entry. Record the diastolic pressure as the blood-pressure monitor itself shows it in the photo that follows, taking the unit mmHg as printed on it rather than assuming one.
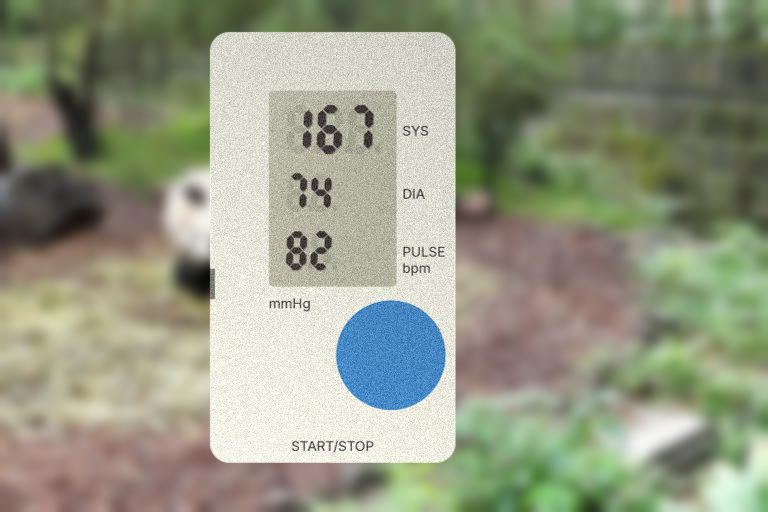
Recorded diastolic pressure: 74 mmHg
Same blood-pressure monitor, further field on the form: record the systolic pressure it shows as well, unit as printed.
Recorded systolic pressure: 167 mmHg
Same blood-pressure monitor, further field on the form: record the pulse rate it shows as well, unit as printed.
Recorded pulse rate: 82 bpm
